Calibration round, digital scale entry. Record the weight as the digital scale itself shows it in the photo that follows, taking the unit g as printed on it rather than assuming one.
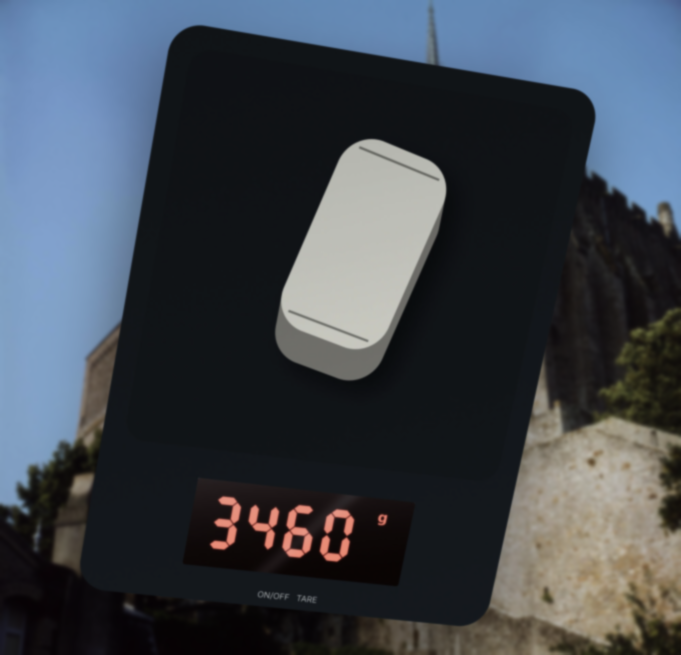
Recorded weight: 3460 g
